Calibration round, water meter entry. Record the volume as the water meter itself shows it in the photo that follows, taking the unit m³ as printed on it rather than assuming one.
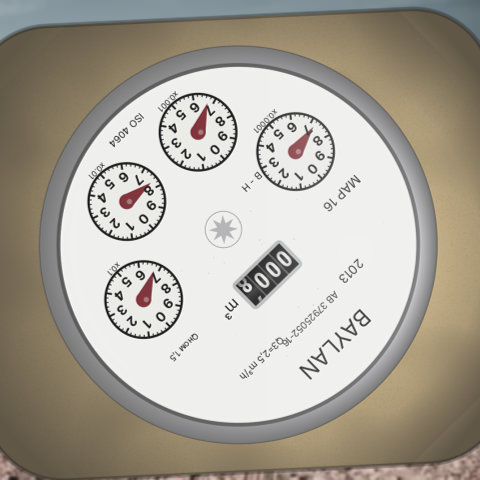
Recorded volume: 7.6767 m³
